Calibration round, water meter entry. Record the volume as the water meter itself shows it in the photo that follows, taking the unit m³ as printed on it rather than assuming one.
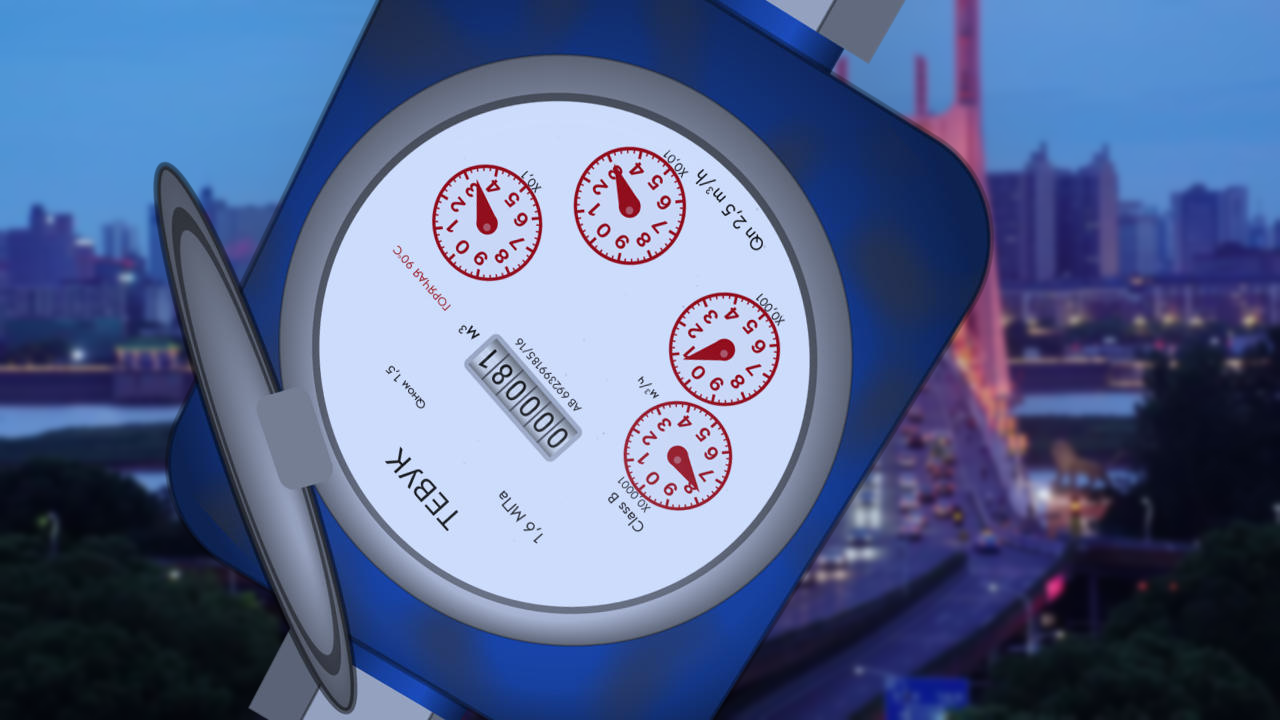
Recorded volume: 81.3307 m³
